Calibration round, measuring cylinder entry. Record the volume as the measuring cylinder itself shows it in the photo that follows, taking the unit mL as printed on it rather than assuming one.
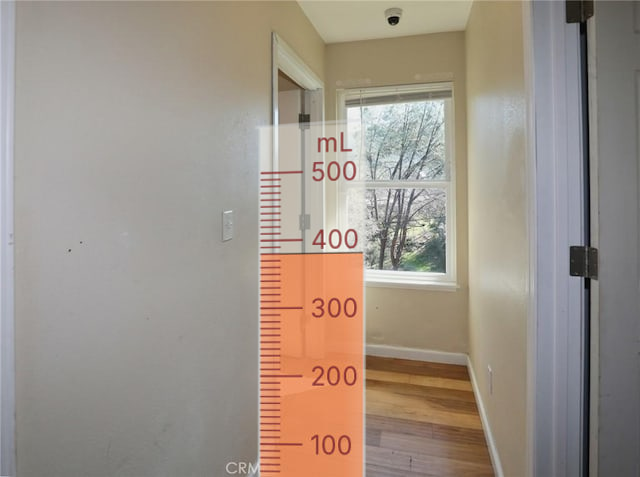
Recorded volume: 380 mL
